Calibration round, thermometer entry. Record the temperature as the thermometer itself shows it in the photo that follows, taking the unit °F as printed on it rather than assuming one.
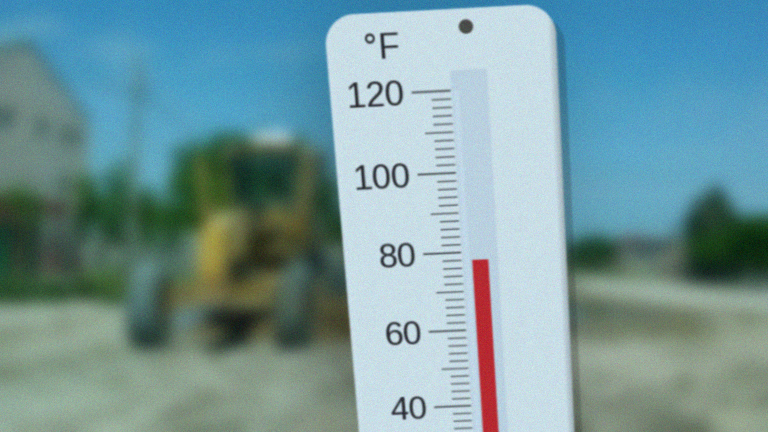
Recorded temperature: 78 °F
